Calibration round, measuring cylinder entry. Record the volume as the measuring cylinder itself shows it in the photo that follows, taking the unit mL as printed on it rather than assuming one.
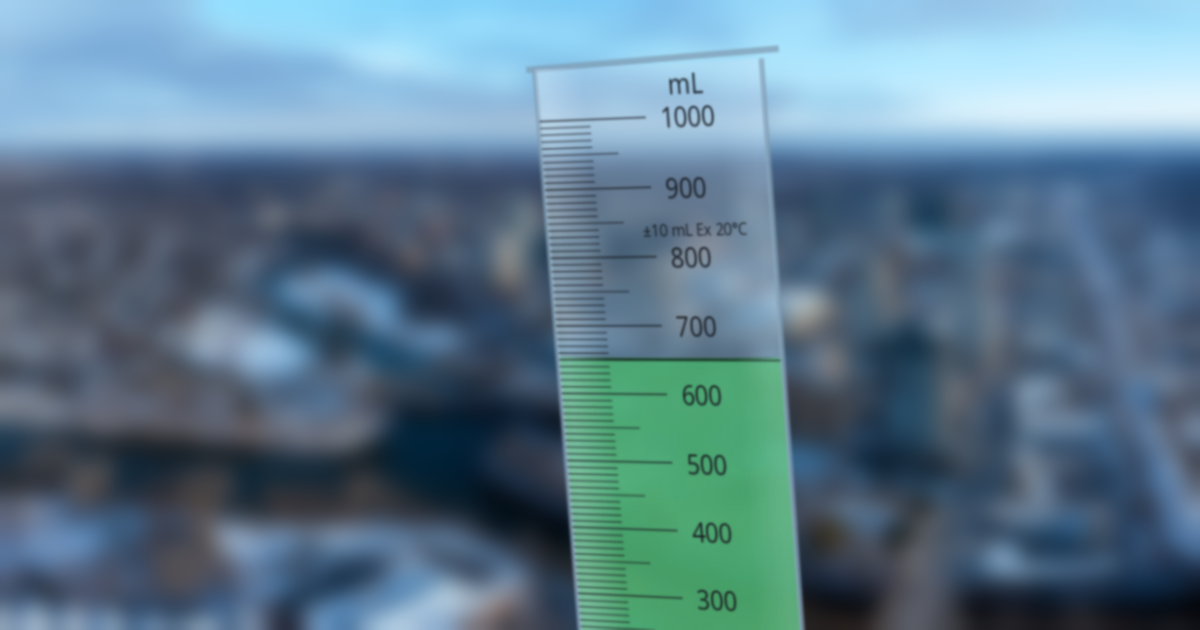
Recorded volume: 650 mL
